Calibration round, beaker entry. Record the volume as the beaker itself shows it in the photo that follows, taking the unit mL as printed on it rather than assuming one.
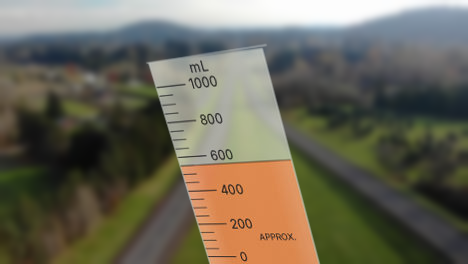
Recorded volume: 550 mL
